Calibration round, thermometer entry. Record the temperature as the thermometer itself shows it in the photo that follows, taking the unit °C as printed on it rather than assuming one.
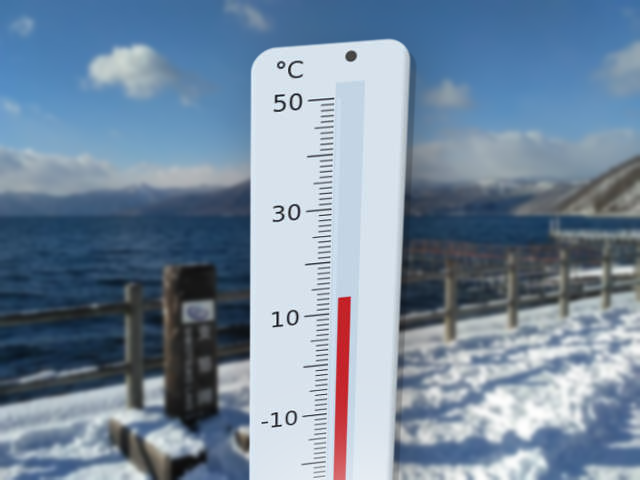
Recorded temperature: 13 °C
